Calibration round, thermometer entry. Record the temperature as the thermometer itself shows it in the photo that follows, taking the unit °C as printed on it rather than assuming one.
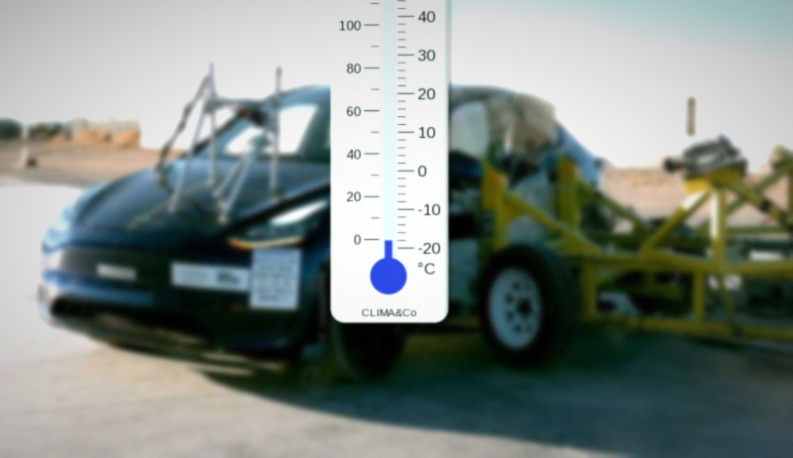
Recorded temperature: -18 °C
